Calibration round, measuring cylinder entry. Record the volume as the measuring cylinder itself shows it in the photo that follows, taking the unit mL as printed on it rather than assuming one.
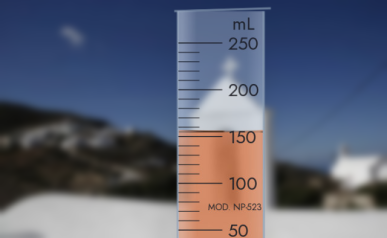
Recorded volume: 155 mL
